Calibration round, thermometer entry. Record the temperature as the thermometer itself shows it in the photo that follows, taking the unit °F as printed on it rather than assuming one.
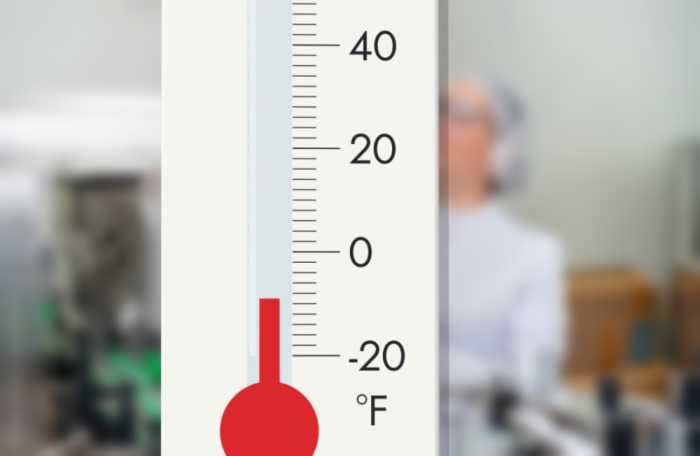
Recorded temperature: -9 °F
